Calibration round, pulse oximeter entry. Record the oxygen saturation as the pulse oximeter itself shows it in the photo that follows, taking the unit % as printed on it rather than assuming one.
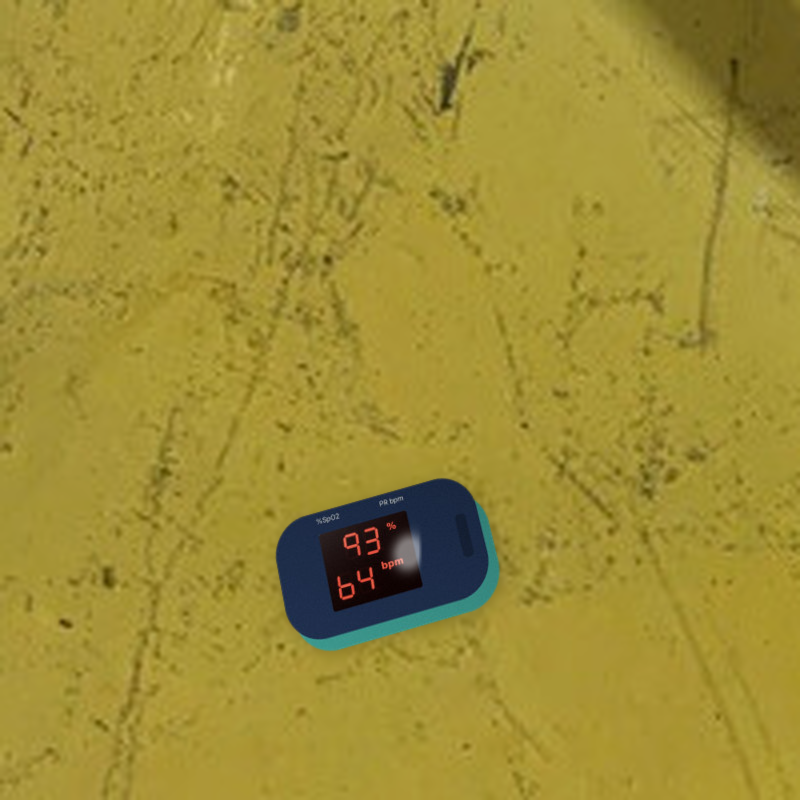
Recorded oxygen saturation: 93 %
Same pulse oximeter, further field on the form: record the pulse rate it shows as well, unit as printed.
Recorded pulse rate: 64 bpm
